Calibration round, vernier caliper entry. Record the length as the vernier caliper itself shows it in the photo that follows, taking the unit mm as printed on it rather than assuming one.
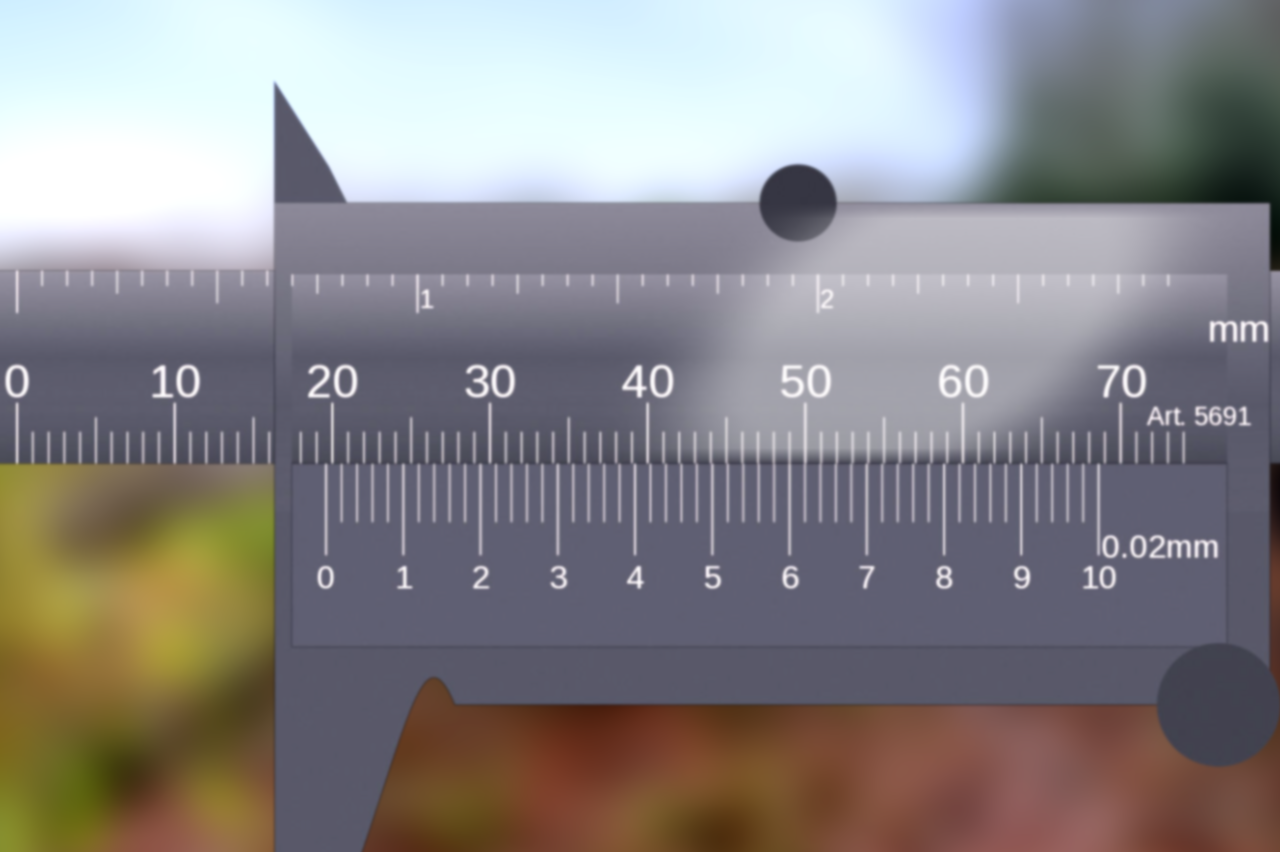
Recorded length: 19.6 mm
